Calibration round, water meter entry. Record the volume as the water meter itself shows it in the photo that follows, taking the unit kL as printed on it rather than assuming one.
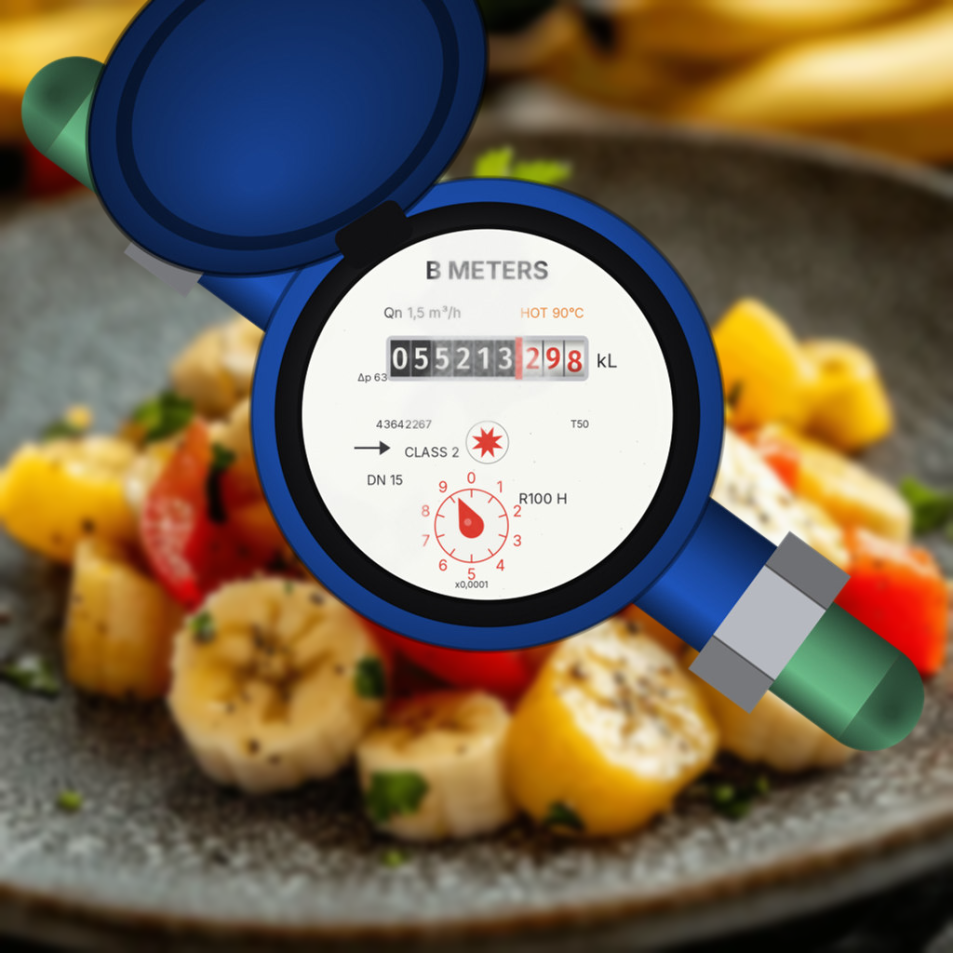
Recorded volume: 55213.2979 kL
